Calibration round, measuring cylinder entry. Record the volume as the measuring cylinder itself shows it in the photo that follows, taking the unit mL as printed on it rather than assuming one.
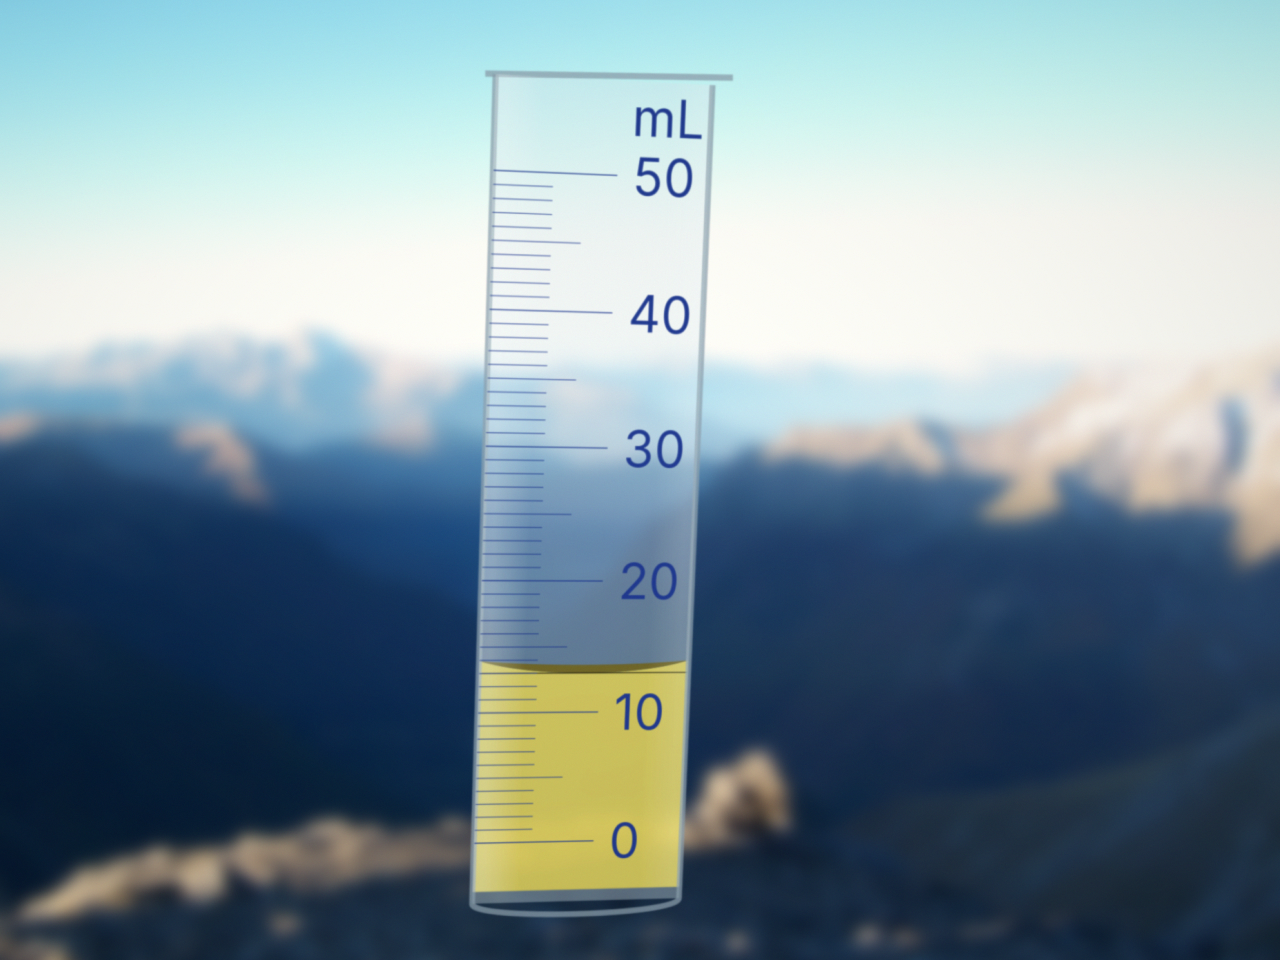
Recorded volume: 13 mL
